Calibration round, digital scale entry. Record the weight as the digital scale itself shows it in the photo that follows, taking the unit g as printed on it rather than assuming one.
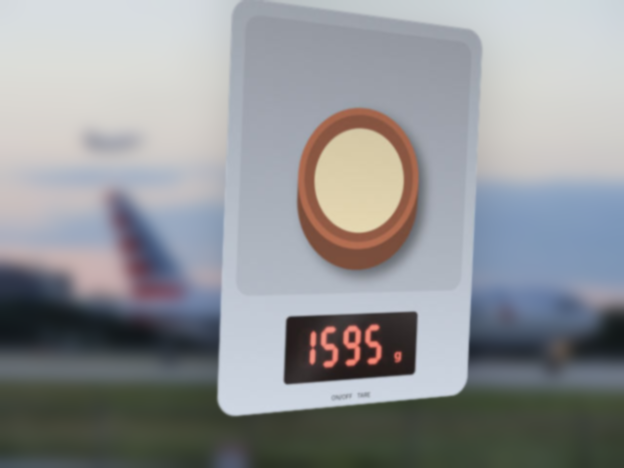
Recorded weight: 1595 g
